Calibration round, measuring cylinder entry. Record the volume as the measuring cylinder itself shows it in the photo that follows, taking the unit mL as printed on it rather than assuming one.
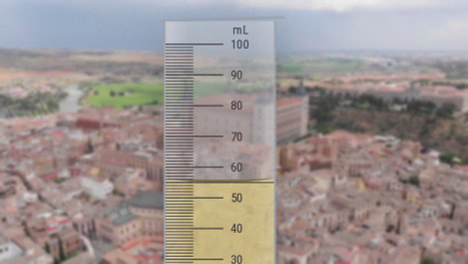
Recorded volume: 55 mL
